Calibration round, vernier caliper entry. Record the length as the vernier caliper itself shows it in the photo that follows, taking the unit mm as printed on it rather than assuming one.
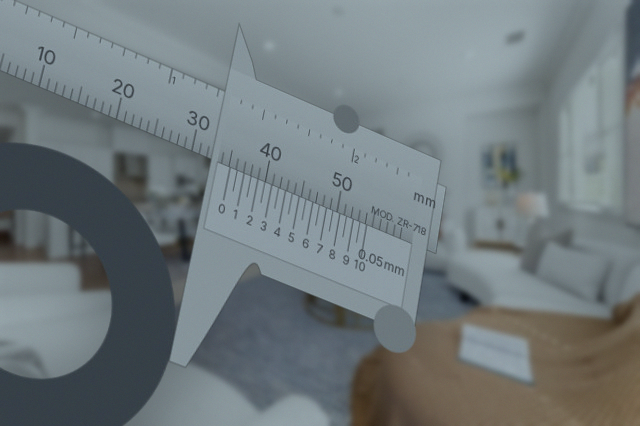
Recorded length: 35.2 mm
